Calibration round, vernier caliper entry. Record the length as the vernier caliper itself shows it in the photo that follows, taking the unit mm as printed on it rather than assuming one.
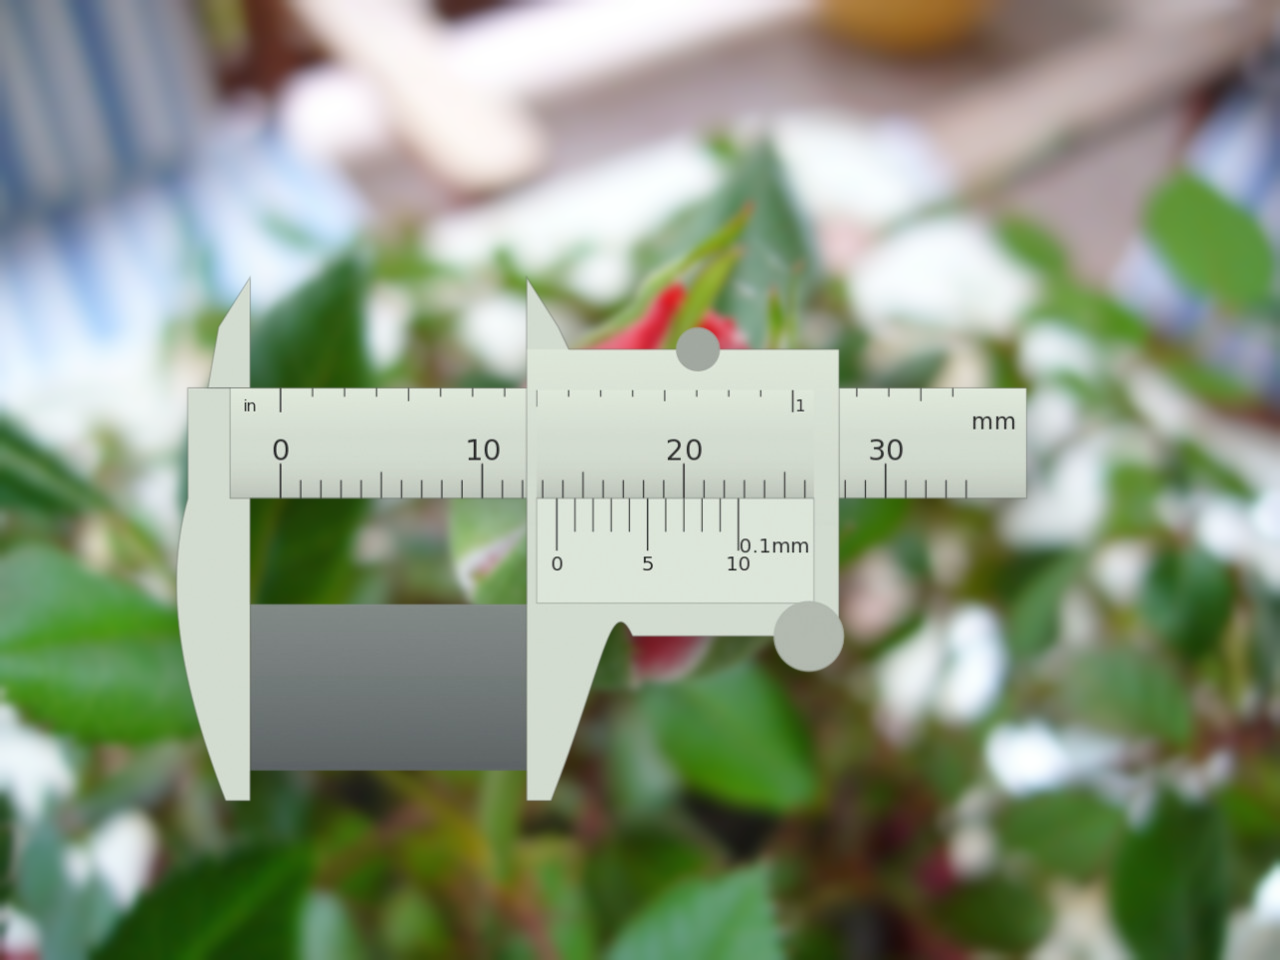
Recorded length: 13.7 mm
